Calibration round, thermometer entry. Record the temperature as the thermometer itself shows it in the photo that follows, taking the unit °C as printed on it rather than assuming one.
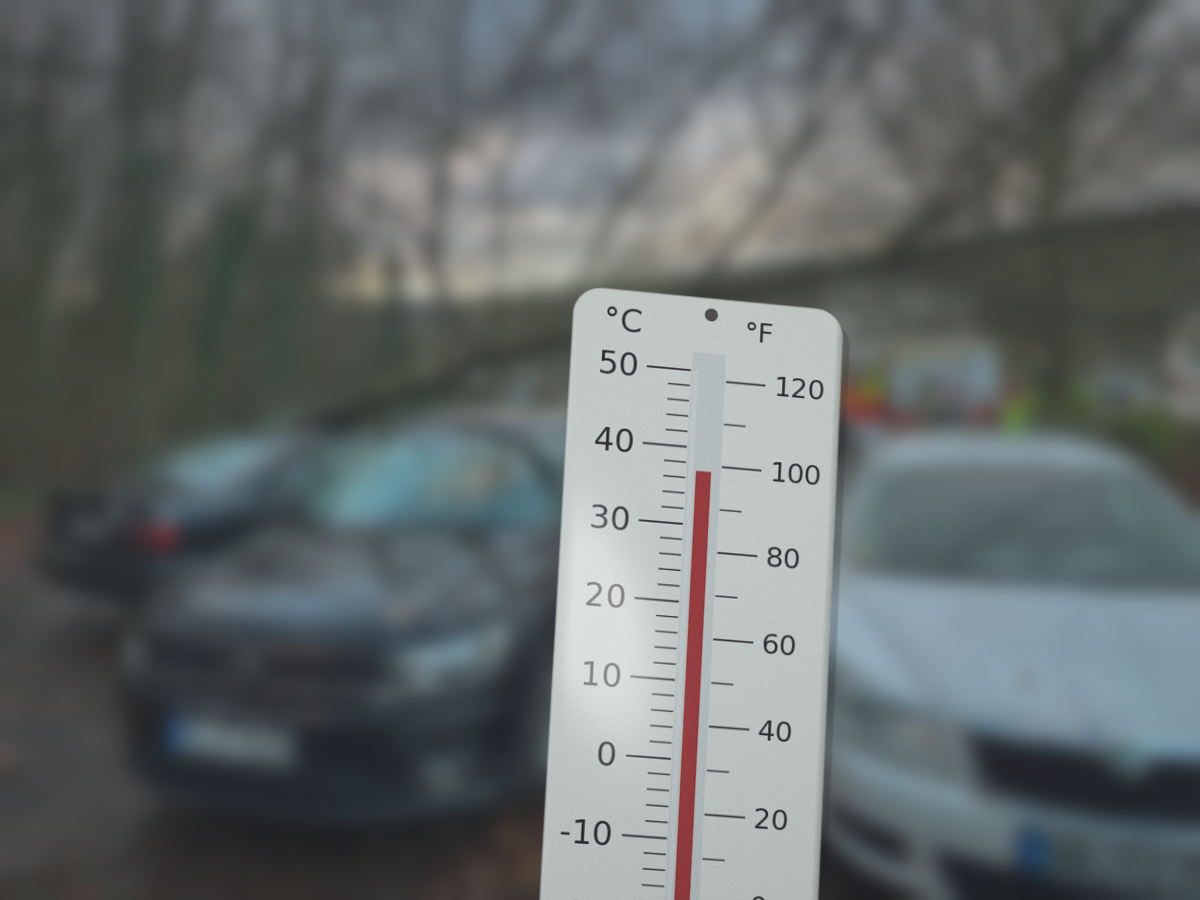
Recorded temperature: 37 °C
